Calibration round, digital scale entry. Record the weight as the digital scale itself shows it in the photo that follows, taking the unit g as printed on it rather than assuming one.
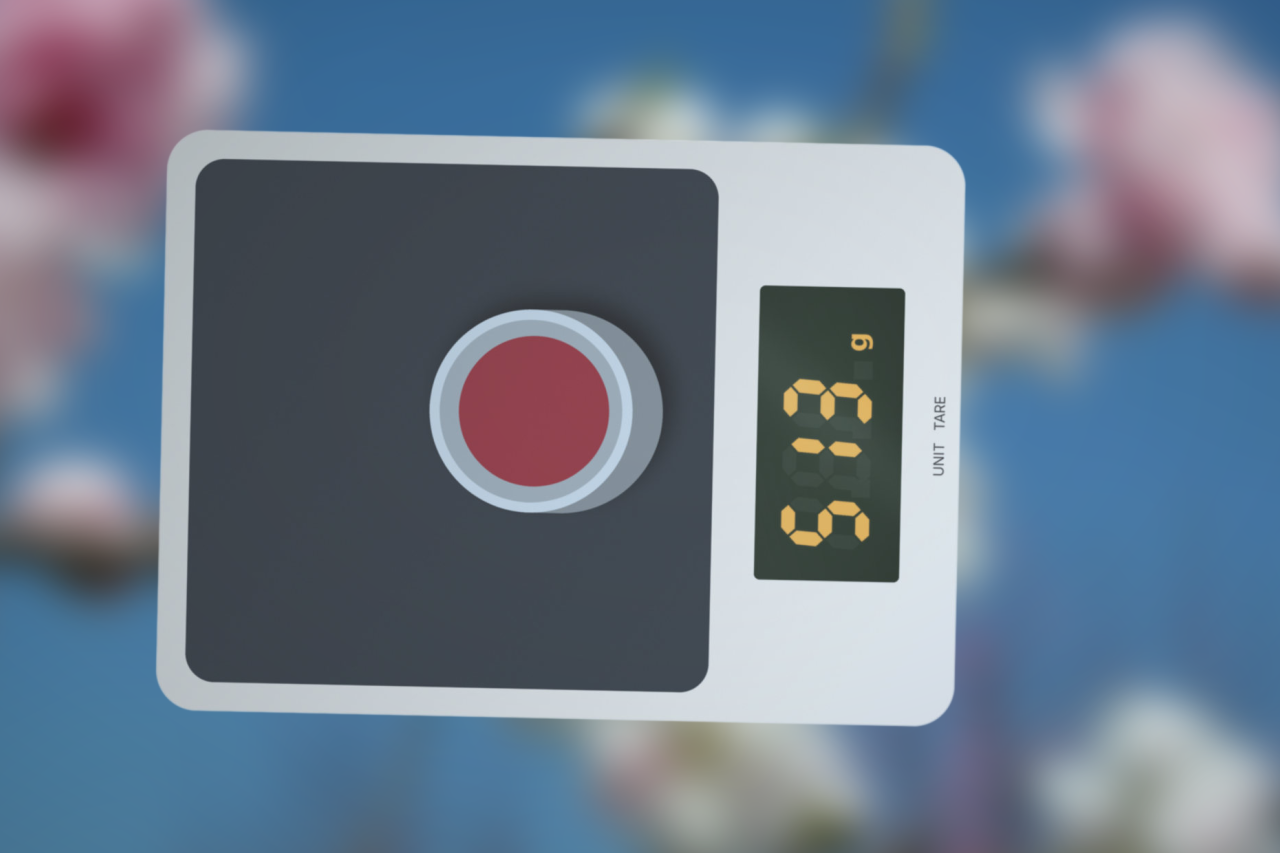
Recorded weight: 513 g
